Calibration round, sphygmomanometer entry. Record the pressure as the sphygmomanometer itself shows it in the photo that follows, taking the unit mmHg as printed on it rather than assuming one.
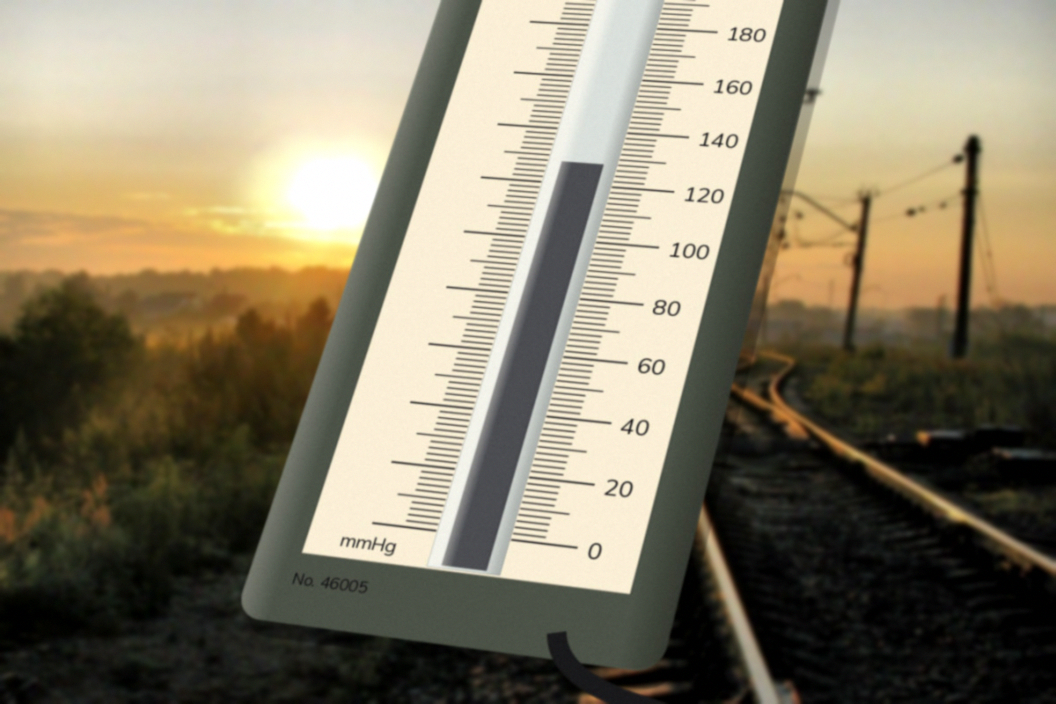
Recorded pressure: 128 mmHg
